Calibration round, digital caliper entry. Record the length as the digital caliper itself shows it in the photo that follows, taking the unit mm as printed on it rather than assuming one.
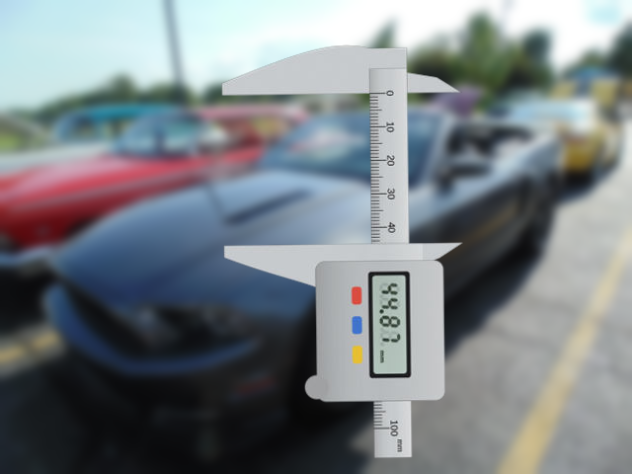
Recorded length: 44.87 mm
